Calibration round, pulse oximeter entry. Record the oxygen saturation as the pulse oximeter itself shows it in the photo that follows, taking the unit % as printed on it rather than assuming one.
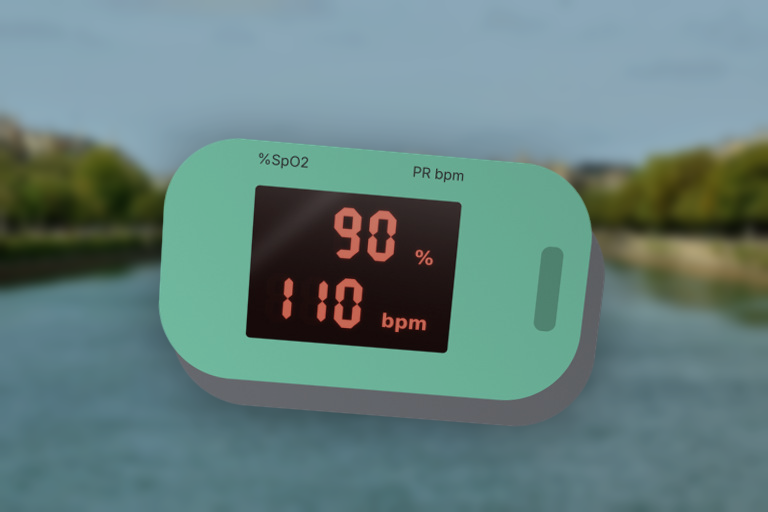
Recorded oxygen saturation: 90 %
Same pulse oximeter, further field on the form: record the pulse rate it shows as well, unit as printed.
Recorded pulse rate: 110 bpm
